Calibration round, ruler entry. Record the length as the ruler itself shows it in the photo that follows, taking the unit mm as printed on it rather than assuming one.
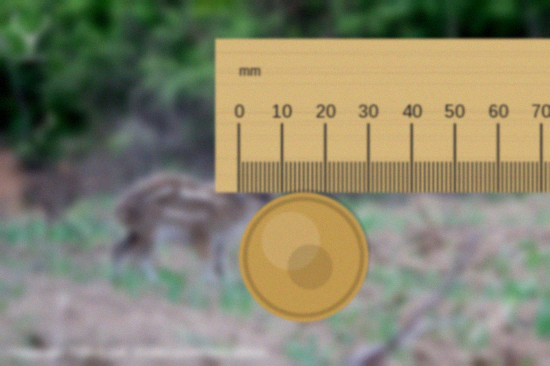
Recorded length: 30 mm
